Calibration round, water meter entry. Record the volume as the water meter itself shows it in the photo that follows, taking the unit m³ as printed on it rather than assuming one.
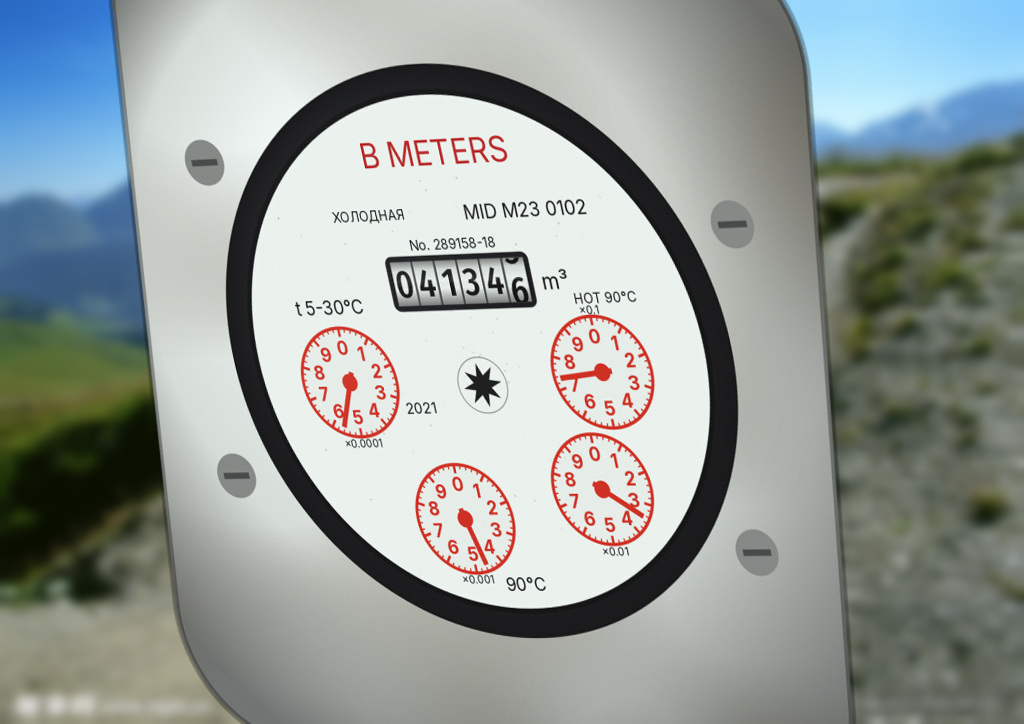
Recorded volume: 41345.7345 m³
